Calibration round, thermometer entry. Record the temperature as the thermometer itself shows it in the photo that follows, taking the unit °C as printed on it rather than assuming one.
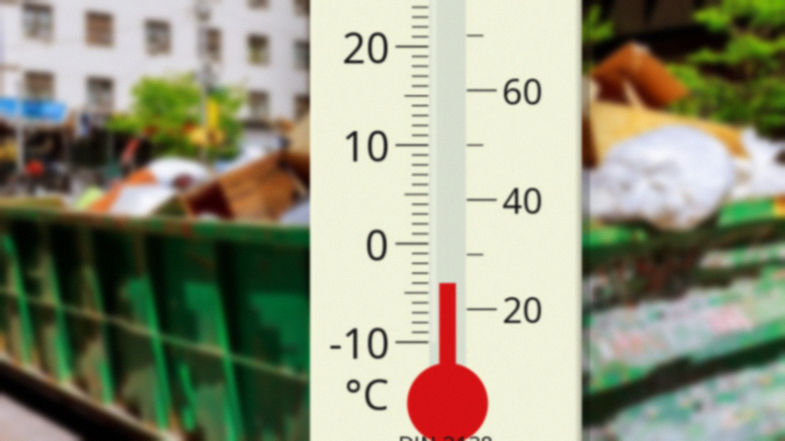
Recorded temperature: -4 °C
